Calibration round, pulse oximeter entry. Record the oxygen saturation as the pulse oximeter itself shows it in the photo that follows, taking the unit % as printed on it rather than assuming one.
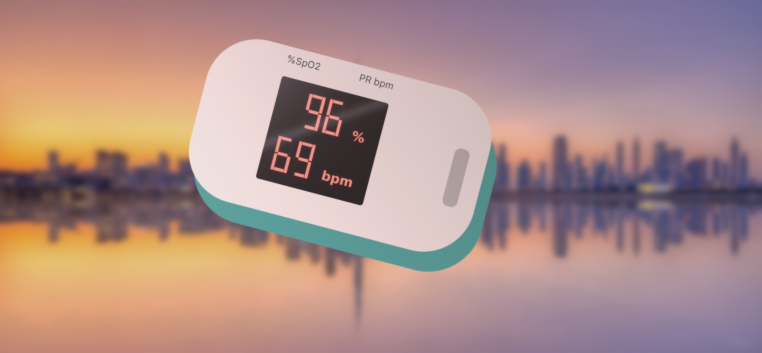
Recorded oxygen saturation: 96 %
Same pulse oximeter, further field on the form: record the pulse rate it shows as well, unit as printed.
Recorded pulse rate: 69 bpm
